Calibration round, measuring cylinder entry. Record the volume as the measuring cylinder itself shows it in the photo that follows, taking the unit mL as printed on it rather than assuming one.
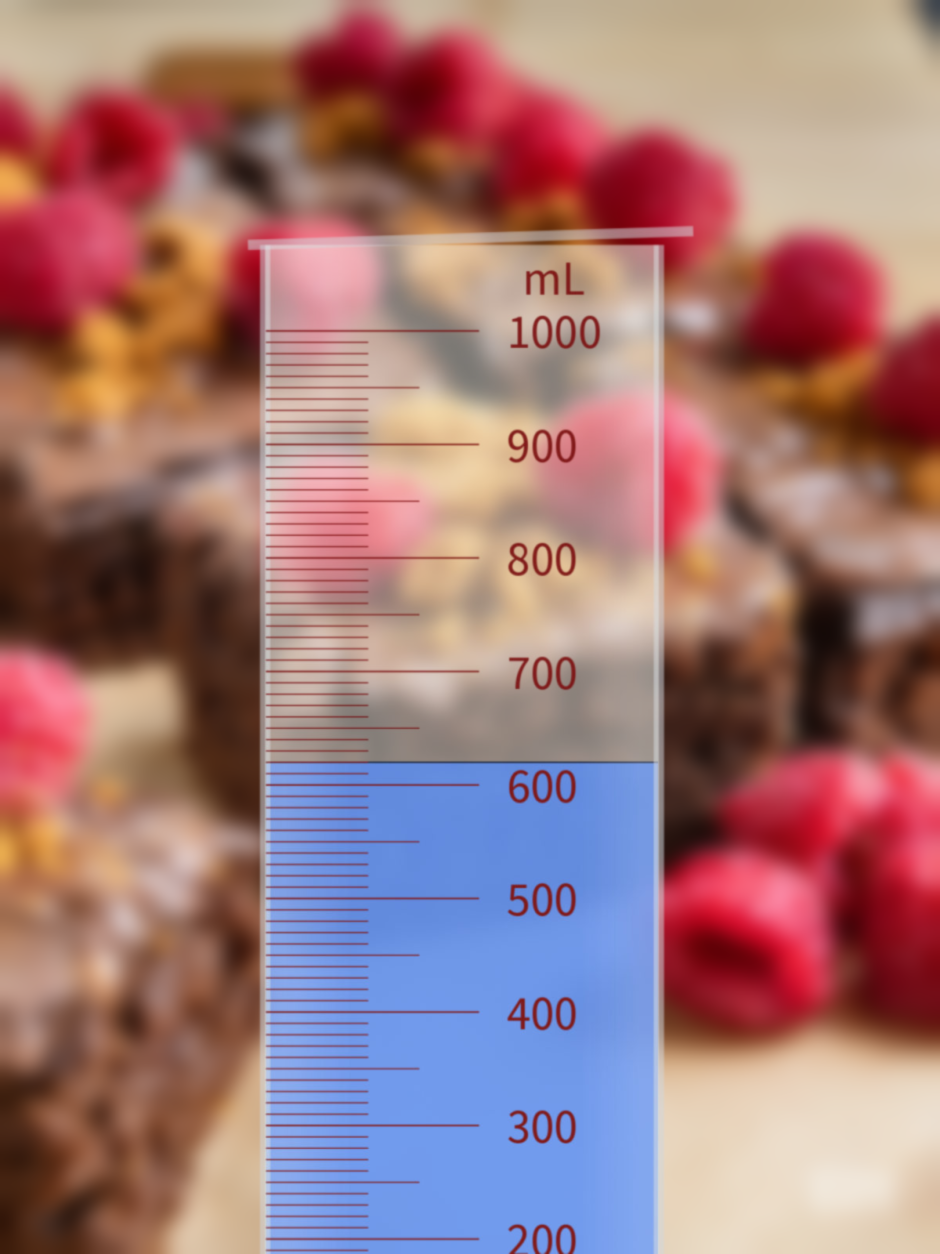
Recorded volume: 620 mL
